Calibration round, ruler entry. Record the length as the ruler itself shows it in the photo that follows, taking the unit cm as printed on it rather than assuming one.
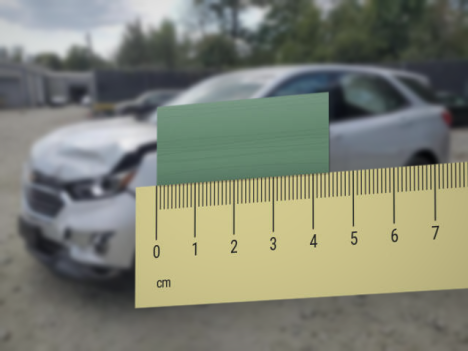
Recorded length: 4.4 cm
